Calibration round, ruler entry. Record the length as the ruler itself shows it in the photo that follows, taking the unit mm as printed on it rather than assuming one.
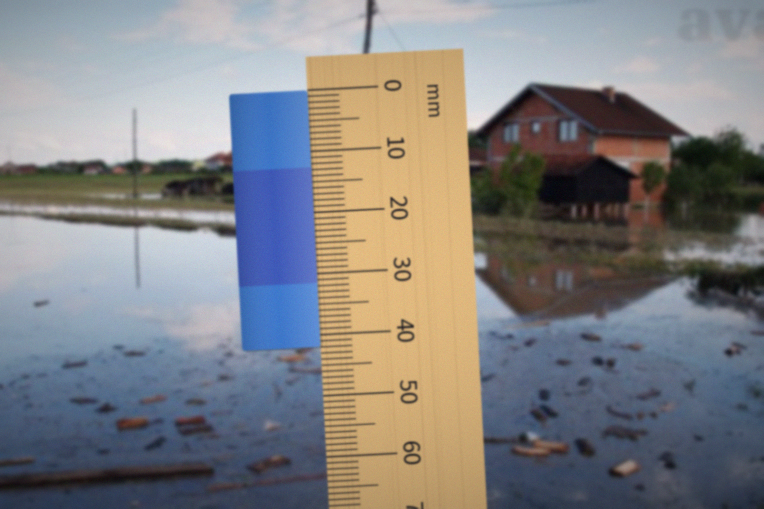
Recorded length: 42 mm
